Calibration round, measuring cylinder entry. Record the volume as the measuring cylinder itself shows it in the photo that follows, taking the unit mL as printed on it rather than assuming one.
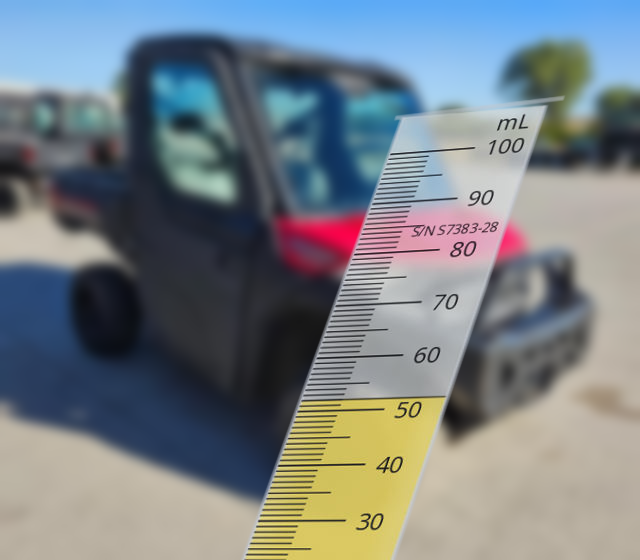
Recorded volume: 52 mL
